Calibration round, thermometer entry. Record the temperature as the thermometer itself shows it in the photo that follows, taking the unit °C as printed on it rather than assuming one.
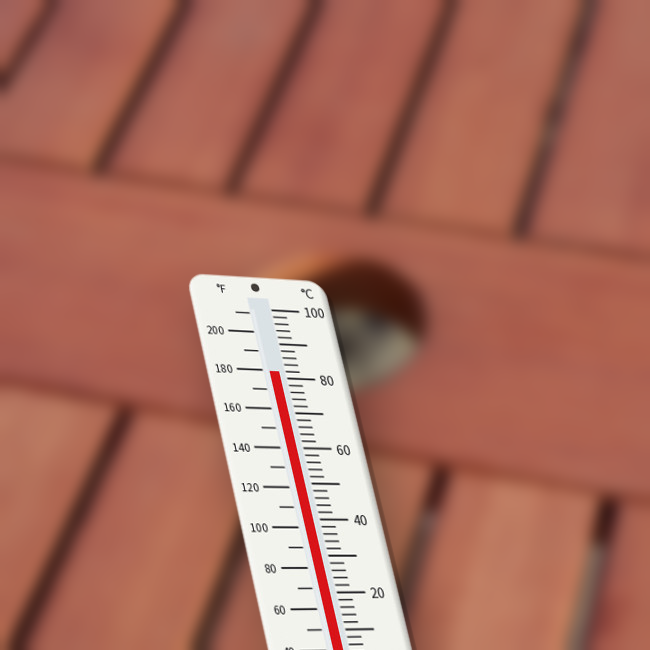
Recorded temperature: 82 °C
